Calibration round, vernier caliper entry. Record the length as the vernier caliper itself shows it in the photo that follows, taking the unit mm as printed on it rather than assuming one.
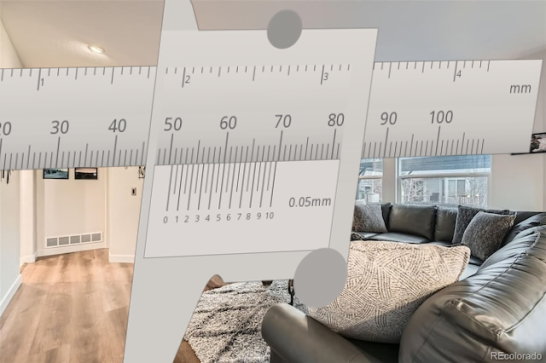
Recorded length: 50.6 mm
